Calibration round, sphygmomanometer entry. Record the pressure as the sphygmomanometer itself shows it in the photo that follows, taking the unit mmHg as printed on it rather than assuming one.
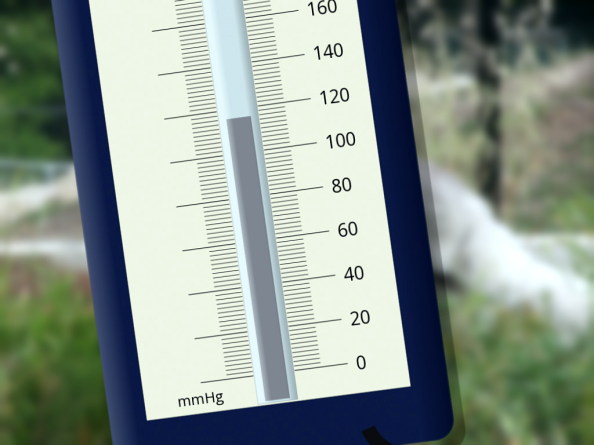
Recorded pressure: 116 mmHg
